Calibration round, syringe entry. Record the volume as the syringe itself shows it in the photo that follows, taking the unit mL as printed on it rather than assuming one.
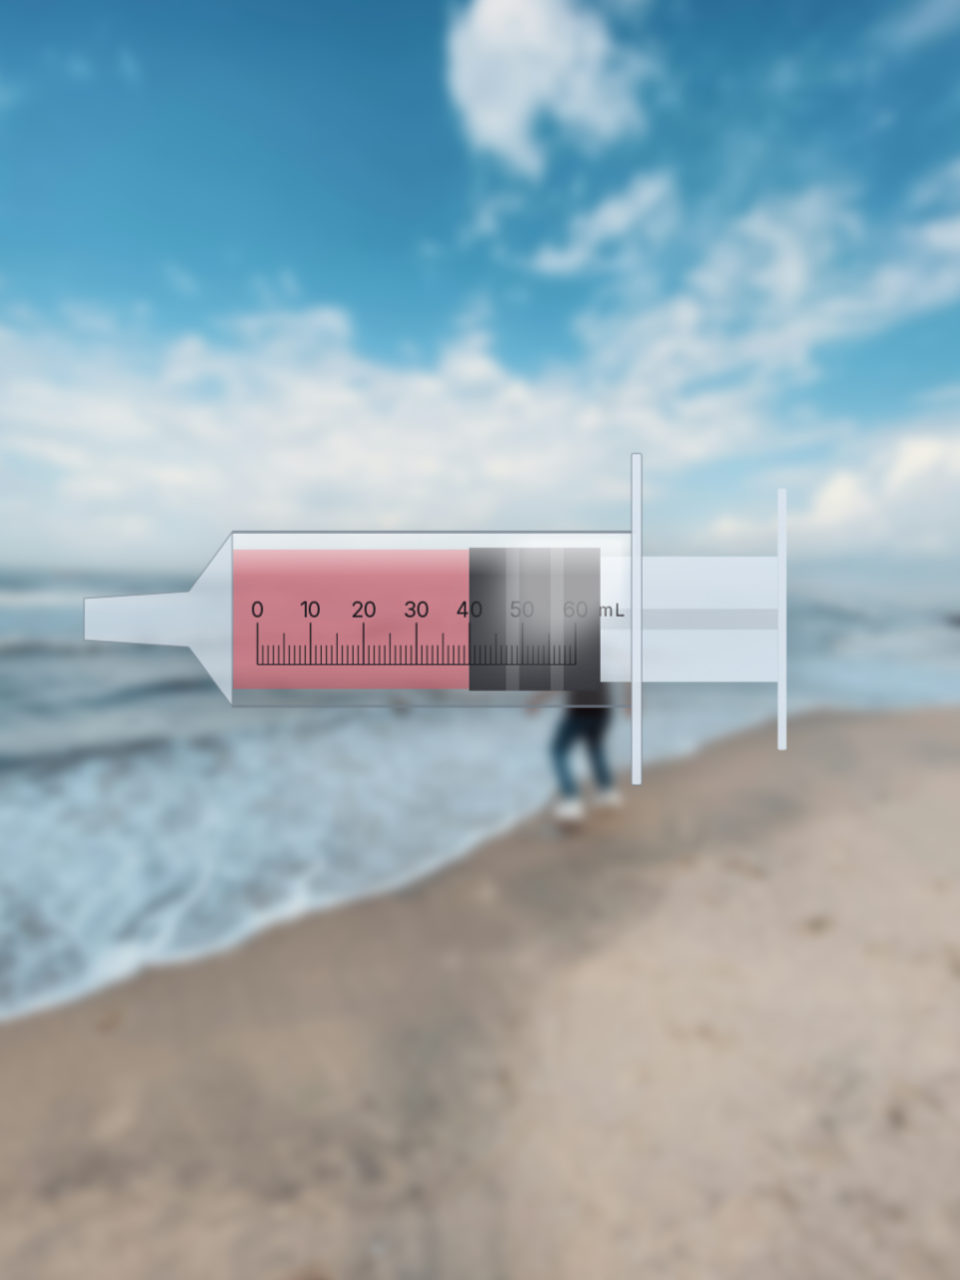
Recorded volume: 40 mL
